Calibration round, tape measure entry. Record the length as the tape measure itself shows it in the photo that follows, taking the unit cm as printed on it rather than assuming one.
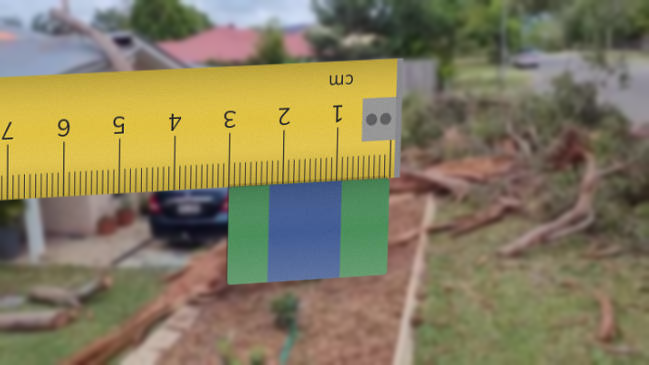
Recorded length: 3 cm
